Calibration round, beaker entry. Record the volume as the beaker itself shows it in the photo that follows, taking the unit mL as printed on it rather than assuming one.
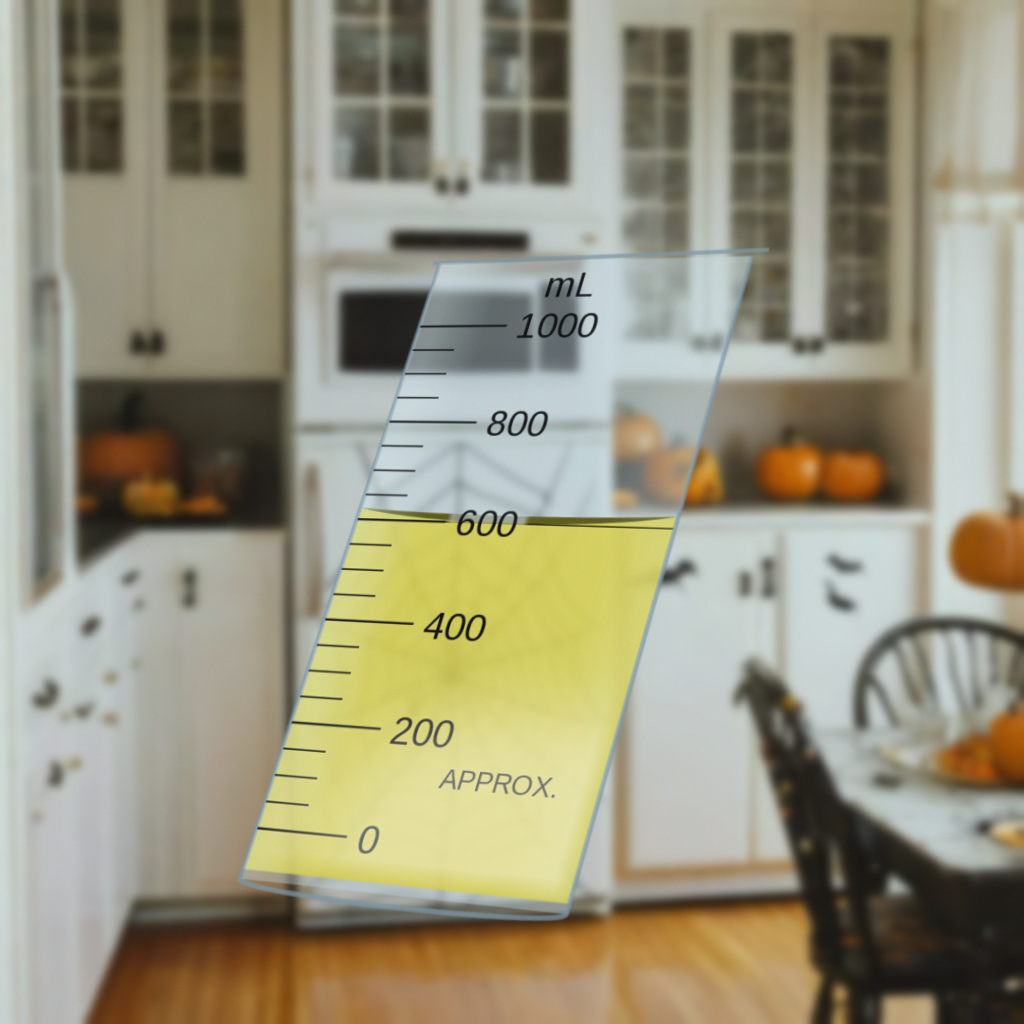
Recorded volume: 600 mL
